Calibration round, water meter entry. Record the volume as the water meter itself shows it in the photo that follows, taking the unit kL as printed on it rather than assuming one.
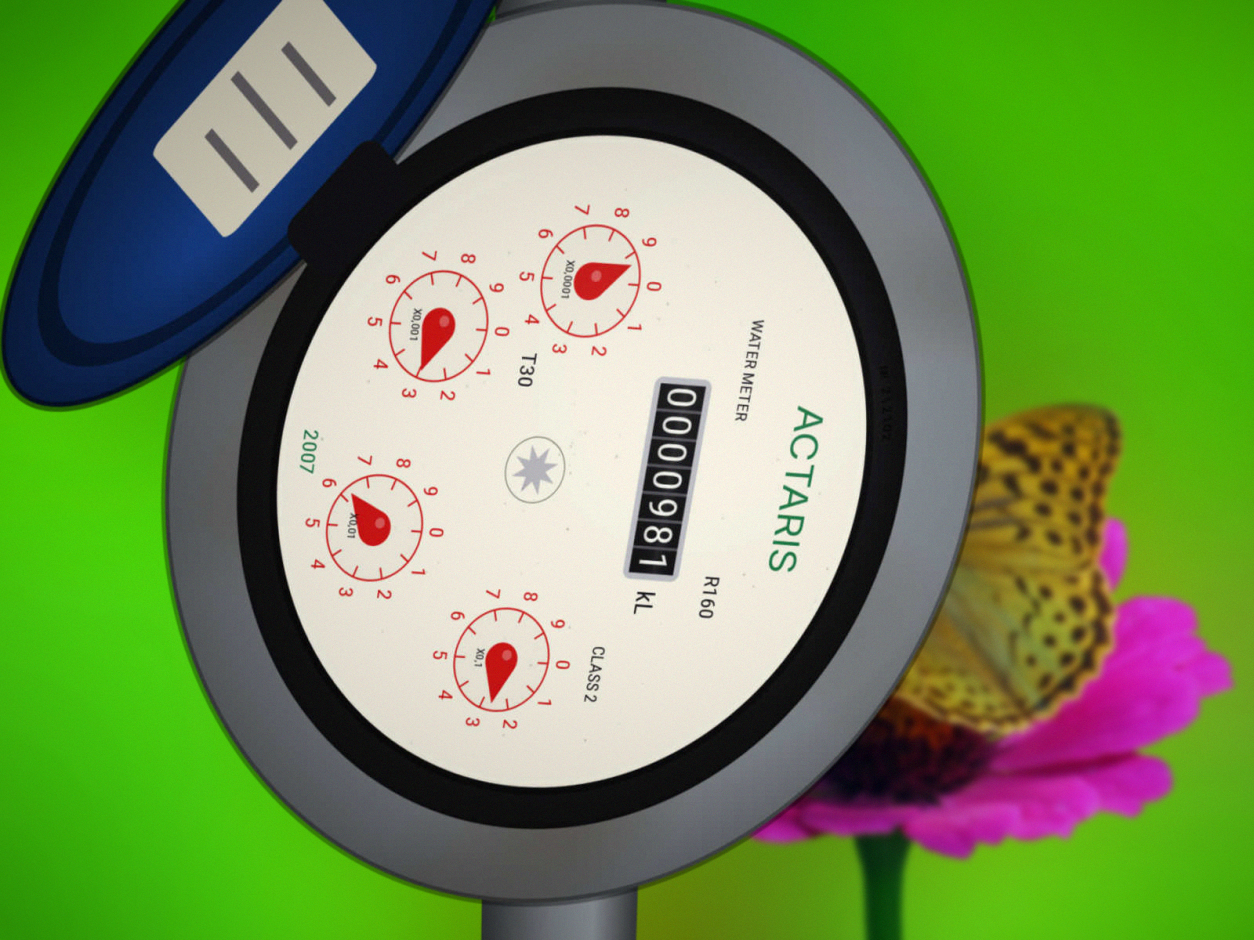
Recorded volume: 981.2629 kL
